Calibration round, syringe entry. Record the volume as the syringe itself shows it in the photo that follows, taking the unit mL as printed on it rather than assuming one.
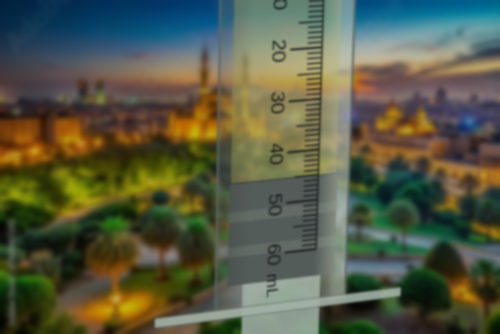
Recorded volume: 45 mL
